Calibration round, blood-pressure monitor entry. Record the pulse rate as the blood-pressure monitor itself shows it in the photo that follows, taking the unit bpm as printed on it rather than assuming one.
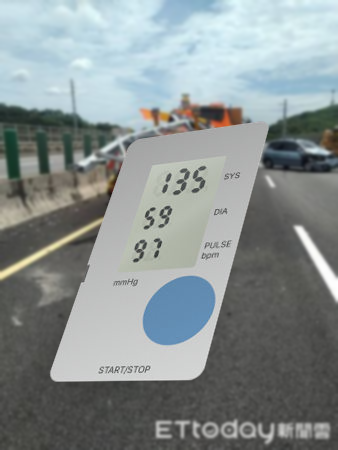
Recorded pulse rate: 97 bpm
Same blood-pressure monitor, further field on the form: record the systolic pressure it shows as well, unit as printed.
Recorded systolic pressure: 135 mmHg
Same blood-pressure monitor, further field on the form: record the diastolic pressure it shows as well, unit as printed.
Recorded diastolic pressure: 59 mmHg
